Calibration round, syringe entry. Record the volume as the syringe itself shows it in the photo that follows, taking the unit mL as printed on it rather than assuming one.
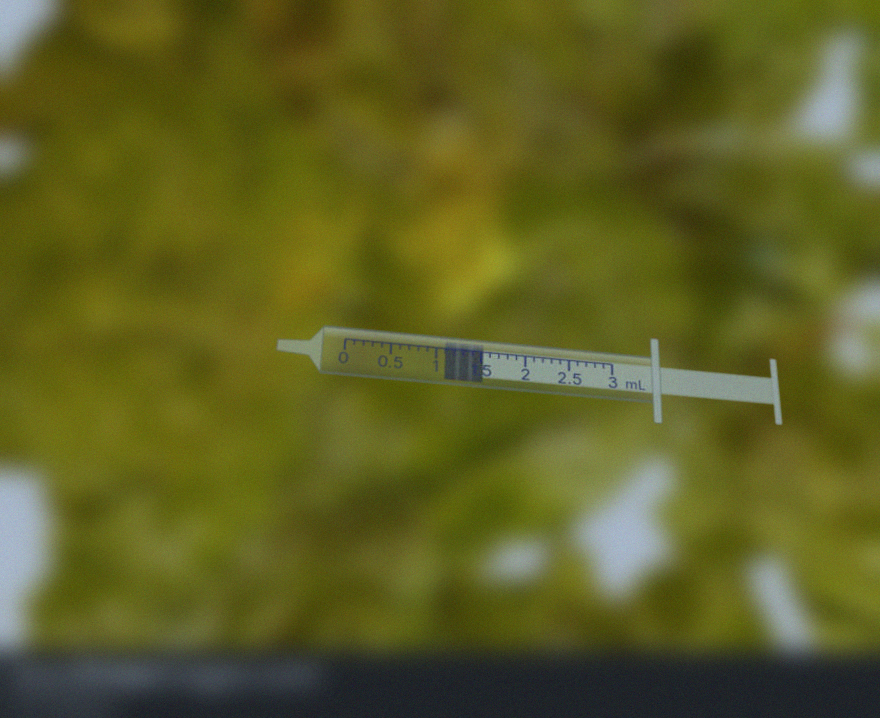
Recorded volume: 1.1 mL
